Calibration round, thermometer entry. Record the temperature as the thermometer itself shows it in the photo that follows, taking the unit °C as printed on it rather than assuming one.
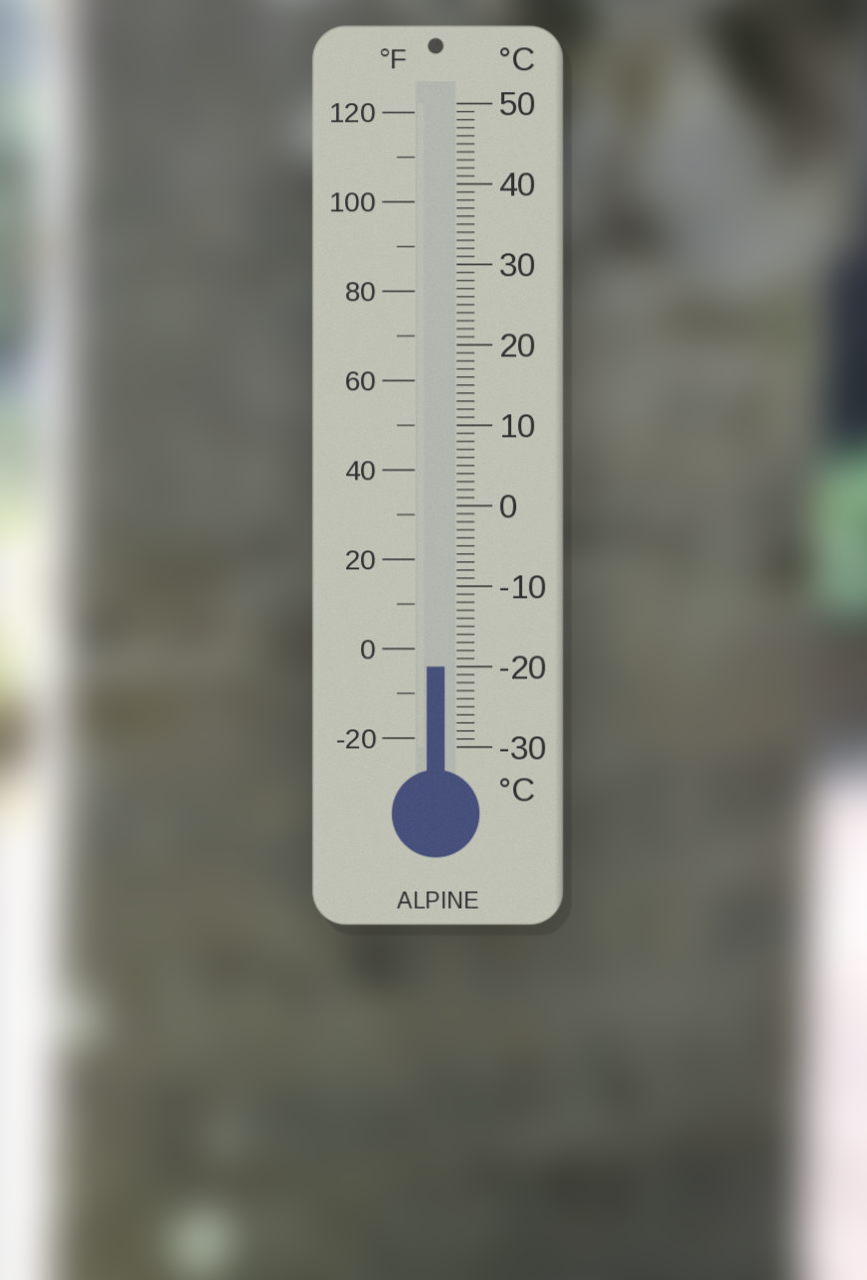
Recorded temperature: -20 °C
